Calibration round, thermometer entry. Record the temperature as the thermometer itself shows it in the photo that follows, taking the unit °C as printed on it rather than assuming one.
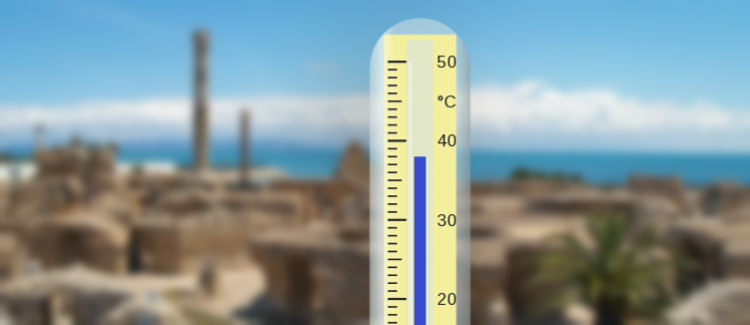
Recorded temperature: 38 °C
